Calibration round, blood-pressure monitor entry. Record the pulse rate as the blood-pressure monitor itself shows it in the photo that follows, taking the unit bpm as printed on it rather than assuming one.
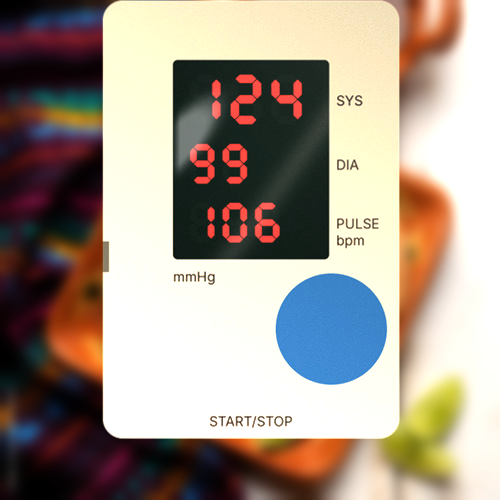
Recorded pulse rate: 106 bpm
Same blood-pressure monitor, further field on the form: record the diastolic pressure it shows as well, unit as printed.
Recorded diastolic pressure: 99 mmHg
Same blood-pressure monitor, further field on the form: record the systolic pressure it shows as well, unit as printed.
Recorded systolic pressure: 124 mmHg
